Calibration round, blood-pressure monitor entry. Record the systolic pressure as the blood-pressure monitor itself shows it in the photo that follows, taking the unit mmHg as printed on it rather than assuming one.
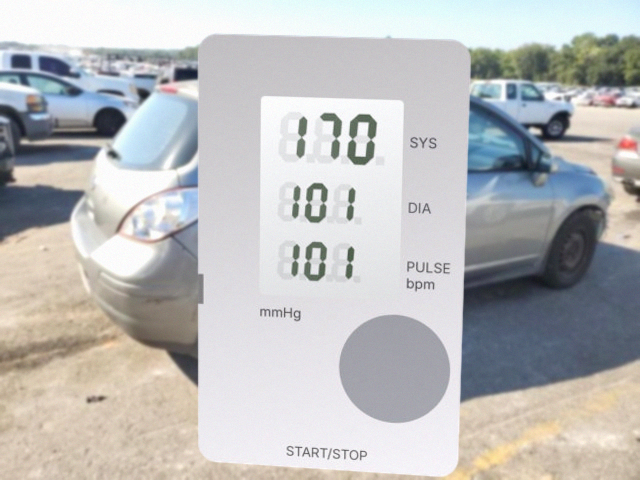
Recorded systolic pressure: 170 mmHg
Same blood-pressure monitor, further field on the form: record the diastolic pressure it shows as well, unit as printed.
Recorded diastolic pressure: 101 mmHg
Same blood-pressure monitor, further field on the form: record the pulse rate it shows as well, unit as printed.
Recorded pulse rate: 101 bpm
